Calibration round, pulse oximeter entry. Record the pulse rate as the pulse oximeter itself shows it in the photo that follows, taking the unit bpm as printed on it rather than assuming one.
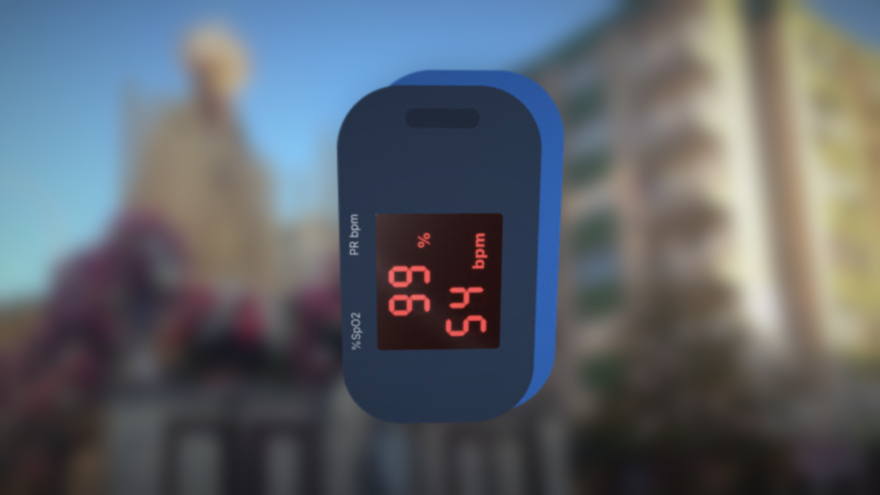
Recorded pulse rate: 54 bpm
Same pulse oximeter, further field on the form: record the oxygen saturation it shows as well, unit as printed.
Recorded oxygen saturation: 99 %
